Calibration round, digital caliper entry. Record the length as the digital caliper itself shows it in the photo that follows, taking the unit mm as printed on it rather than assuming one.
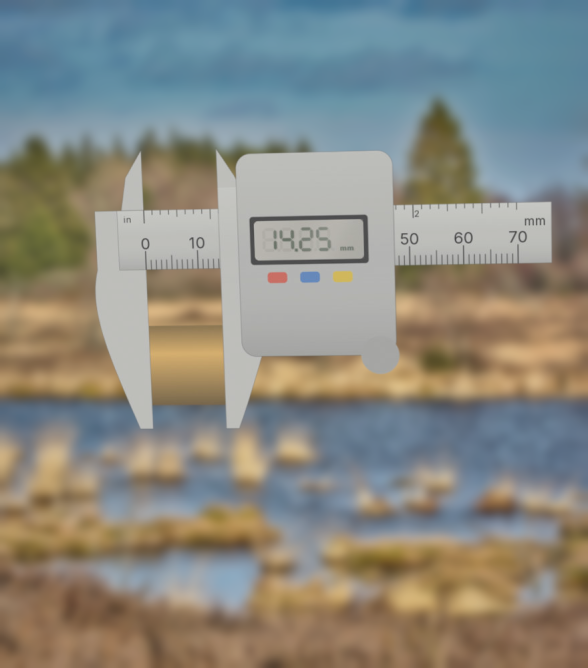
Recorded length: 14.25 mm
